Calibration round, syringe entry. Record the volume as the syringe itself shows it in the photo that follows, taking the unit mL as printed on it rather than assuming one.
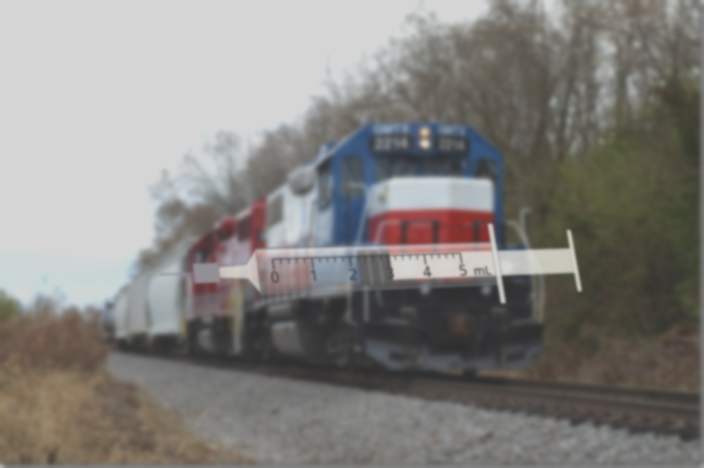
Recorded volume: 2.2 mL
